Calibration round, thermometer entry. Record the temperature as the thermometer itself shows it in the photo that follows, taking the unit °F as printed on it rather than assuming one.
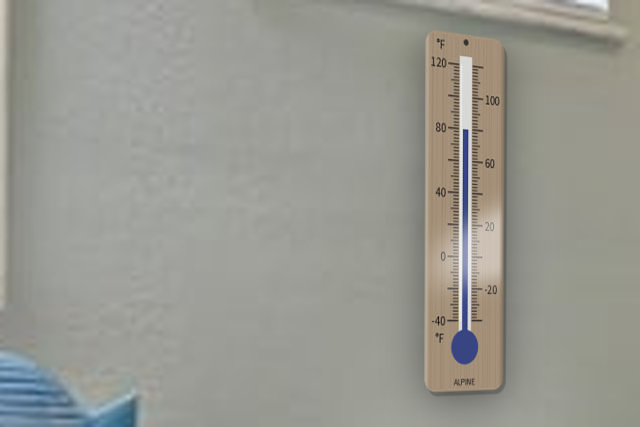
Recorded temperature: 80 °F
